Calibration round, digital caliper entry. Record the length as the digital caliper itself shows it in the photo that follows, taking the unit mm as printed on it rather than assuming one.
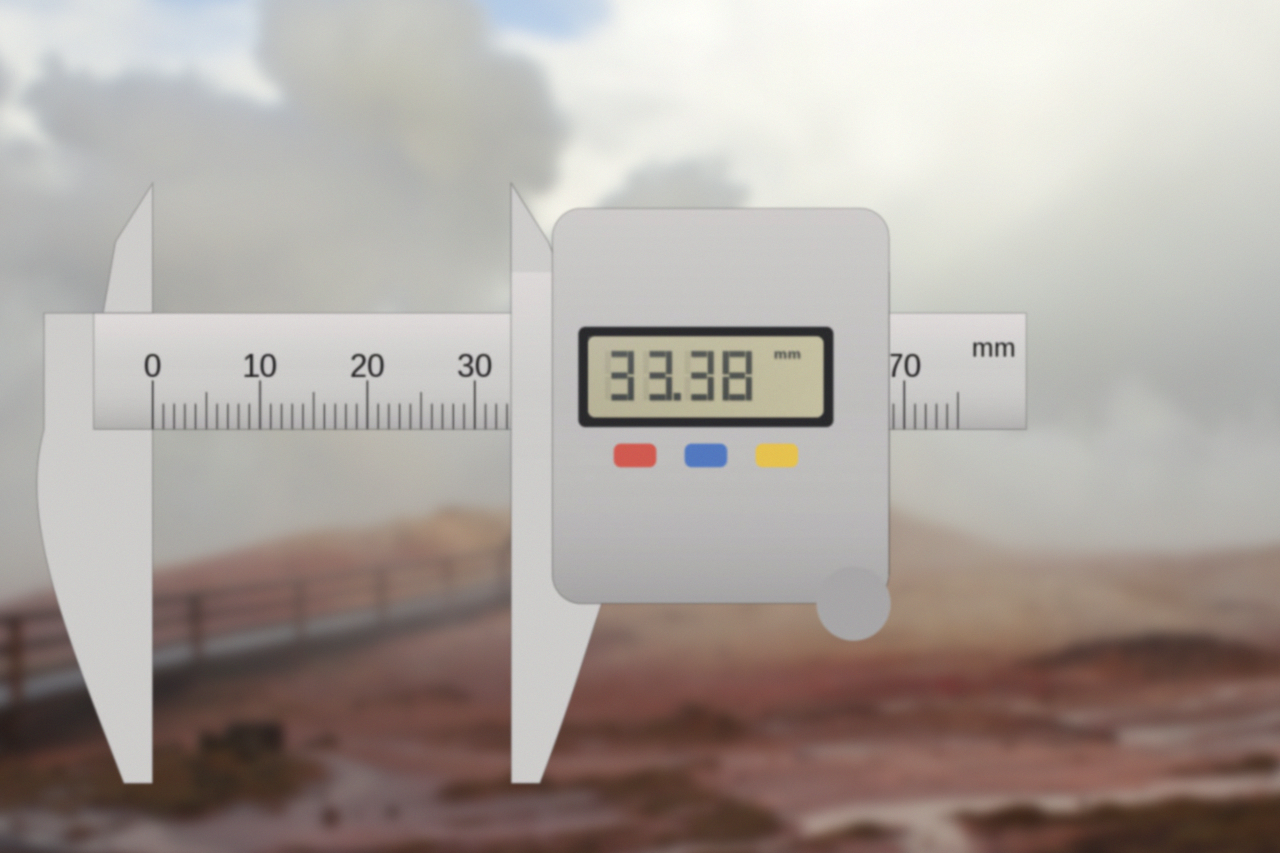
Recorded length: 33.38 mm
